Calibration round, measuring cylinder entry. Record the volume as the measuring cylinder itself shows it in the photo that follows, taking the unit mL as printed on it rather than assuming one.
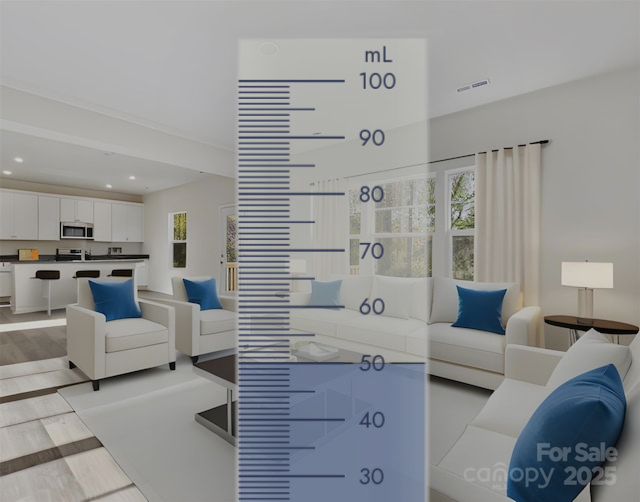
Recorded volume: 50 mL
